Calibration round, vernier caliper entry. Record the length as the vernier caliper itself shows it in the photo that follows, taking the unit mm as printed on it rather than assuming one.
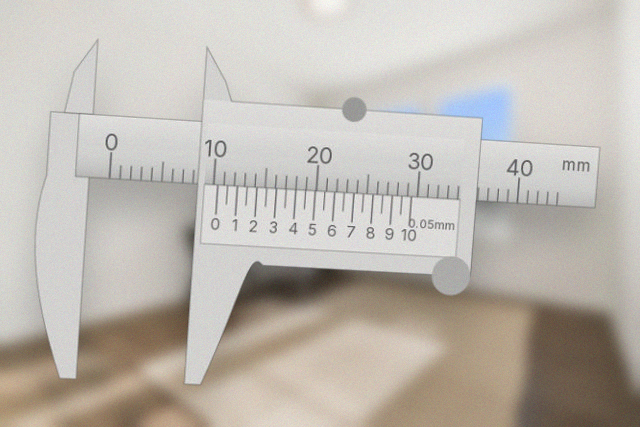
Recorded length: 10.4 mm
